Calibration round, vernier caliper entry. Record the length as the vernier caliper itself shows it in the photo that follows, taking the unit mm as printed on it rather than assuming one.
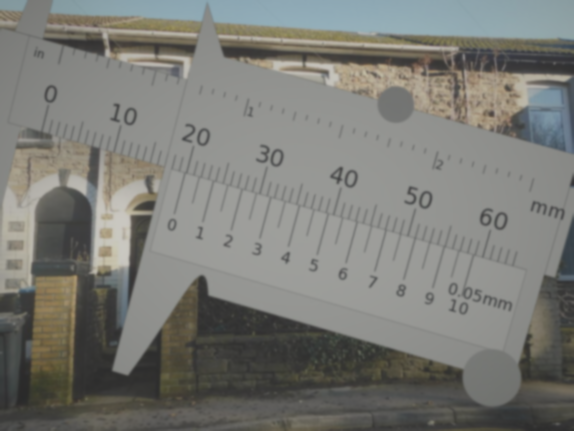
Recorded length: 19.8 mm
